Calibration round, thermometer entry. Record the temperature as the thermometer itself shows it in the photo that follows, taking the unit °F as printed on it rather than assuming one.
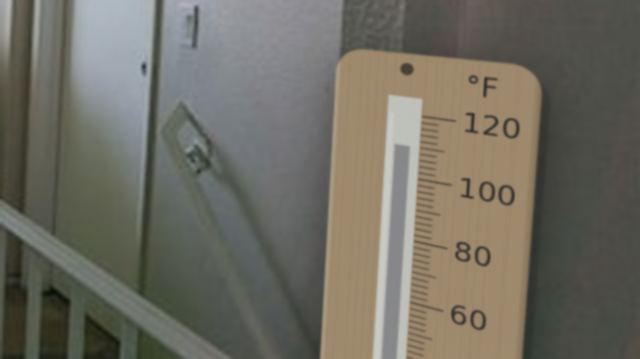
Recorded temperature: 110 °F
